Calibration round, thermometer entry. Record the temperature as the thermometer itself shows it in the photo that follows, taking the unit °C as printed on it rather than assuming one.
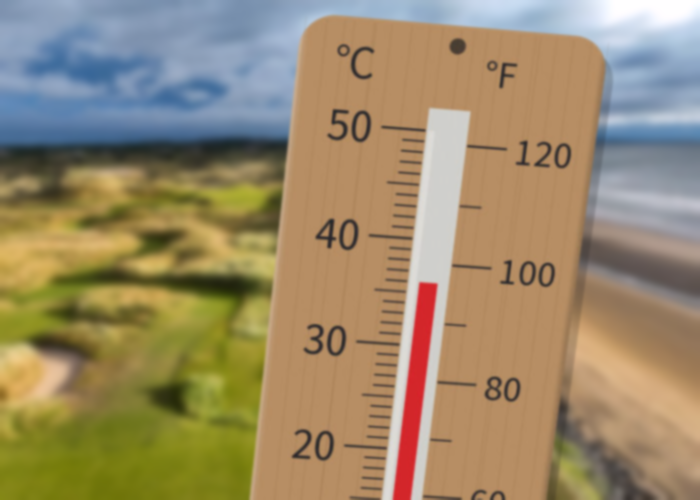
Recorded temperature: 36 °C
